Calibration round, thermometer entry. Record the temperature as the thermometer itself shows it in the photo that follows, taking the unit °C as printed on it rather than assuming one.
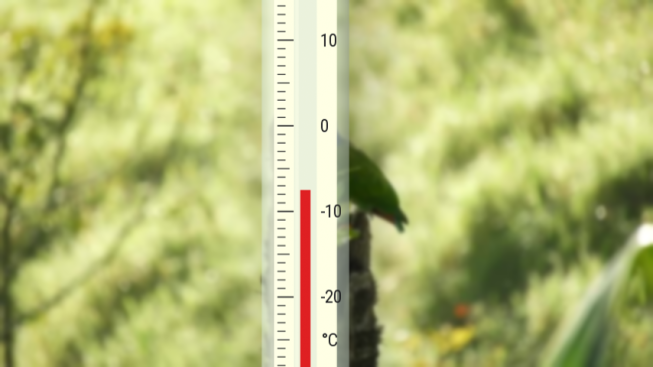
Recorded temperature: -7.5 °C
